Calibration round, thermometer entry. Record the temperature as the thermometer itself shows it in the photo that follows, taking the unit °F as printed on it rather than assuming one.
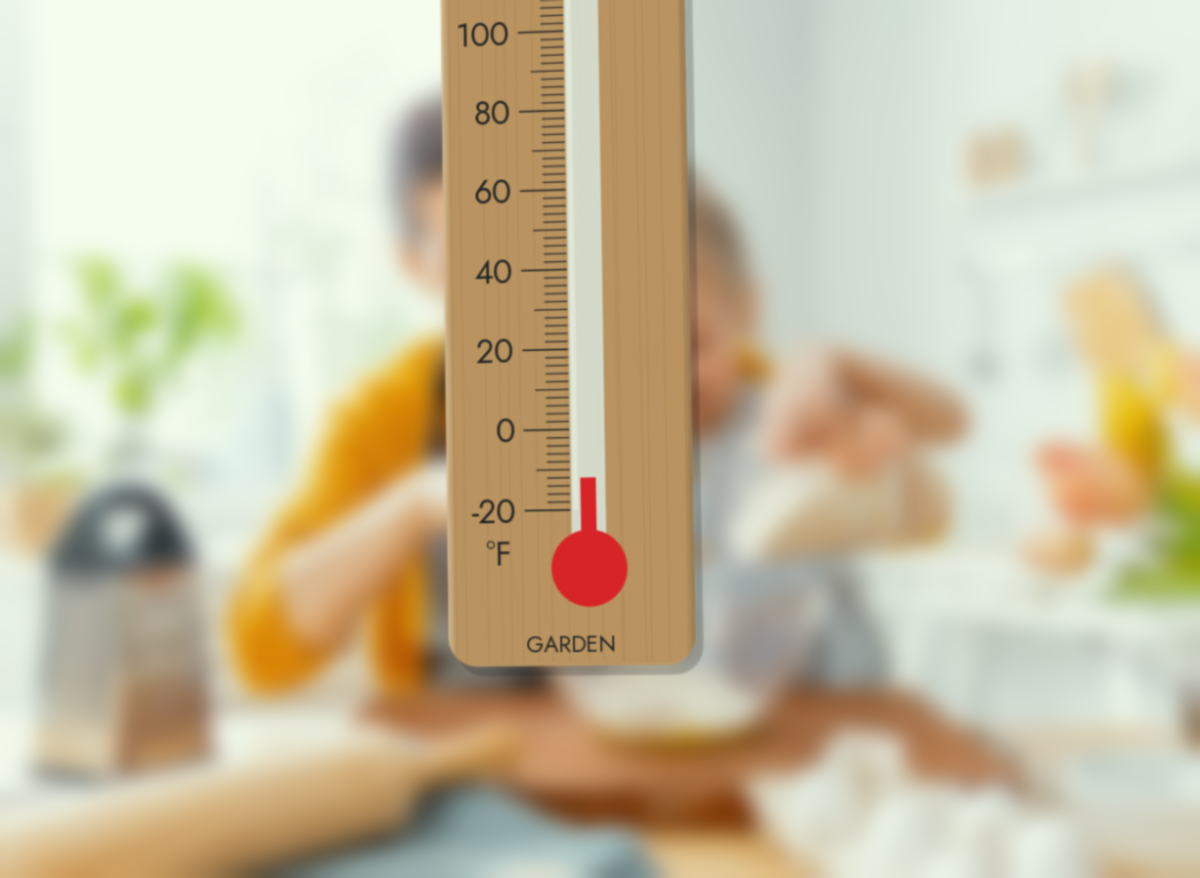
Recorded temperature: -12 °F
